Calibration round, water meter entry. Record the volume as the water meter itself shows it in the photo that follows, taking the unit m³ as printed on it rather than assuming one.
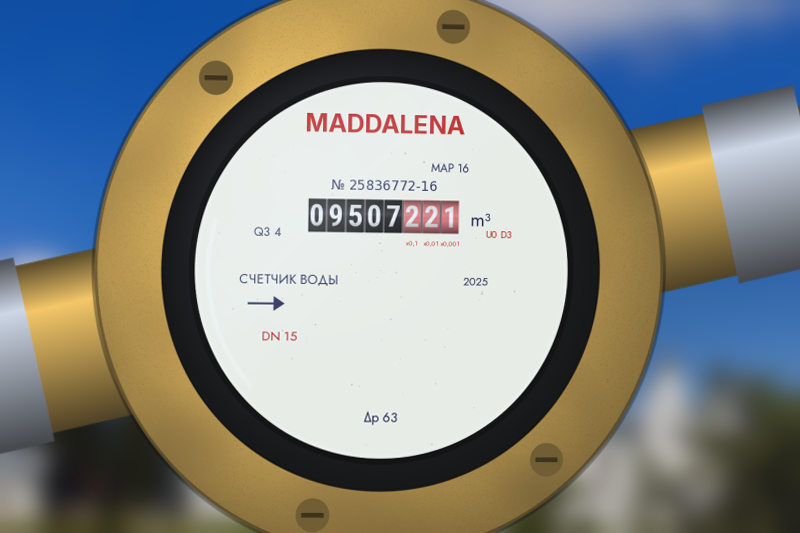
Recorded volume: 9507.221 m³
